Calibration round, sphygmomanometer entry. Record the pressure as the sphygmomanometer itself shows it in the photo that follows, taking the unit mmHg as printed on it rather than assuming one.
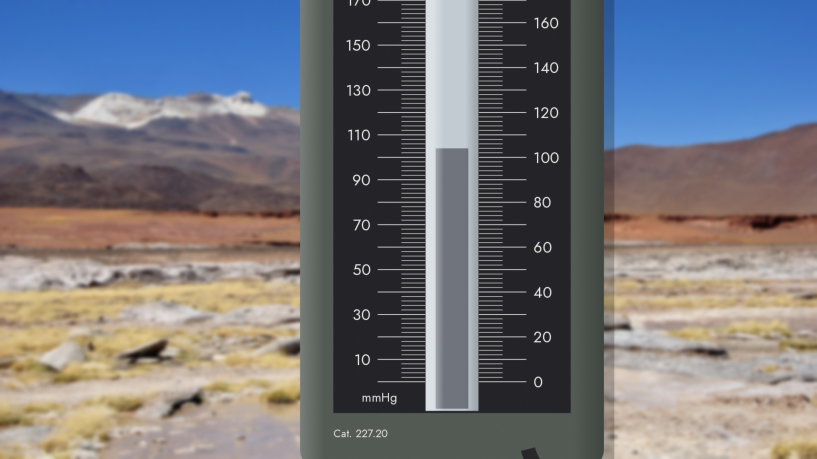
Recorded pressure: 104 mmHg
